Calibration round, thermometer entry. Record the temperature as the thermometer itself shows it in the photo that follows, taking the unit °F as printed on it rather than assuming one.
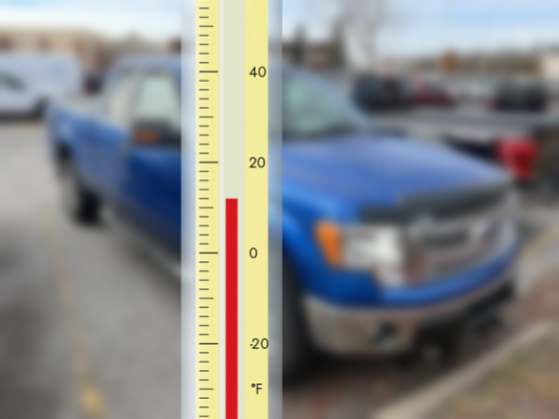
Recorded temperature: 12 °F
